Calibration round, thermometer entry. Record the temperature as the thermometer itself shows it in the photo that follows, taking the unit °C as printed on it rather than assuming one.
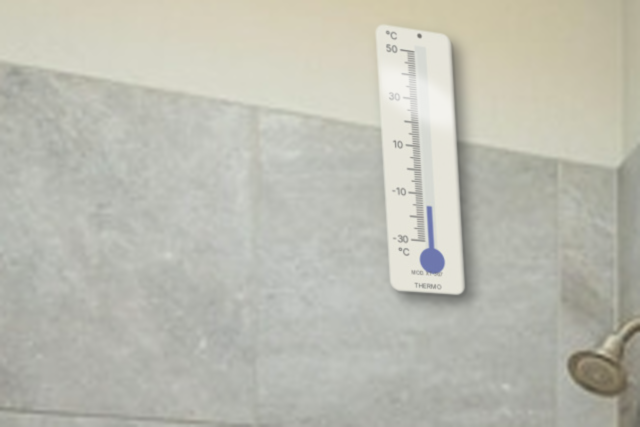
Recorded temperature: -15 °C
